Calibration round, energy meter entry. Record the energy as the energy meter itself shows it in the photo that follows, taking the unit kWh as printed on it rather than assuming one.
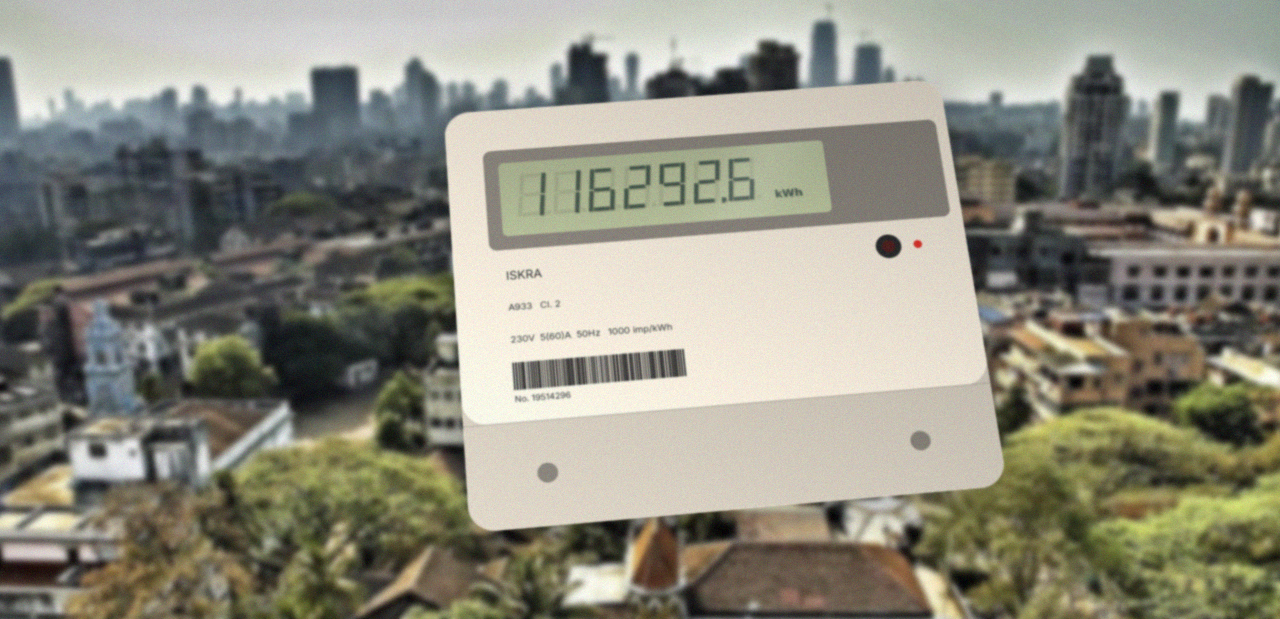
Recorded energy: 116292.6 kWh
